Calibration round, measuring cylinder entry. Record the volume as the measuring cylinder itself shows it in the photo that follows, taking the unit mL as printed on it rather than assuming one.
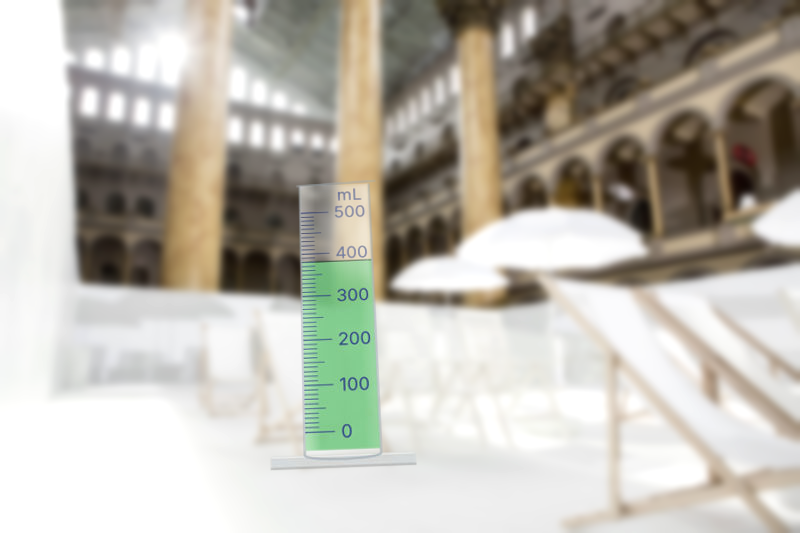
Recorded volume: 380 mL
